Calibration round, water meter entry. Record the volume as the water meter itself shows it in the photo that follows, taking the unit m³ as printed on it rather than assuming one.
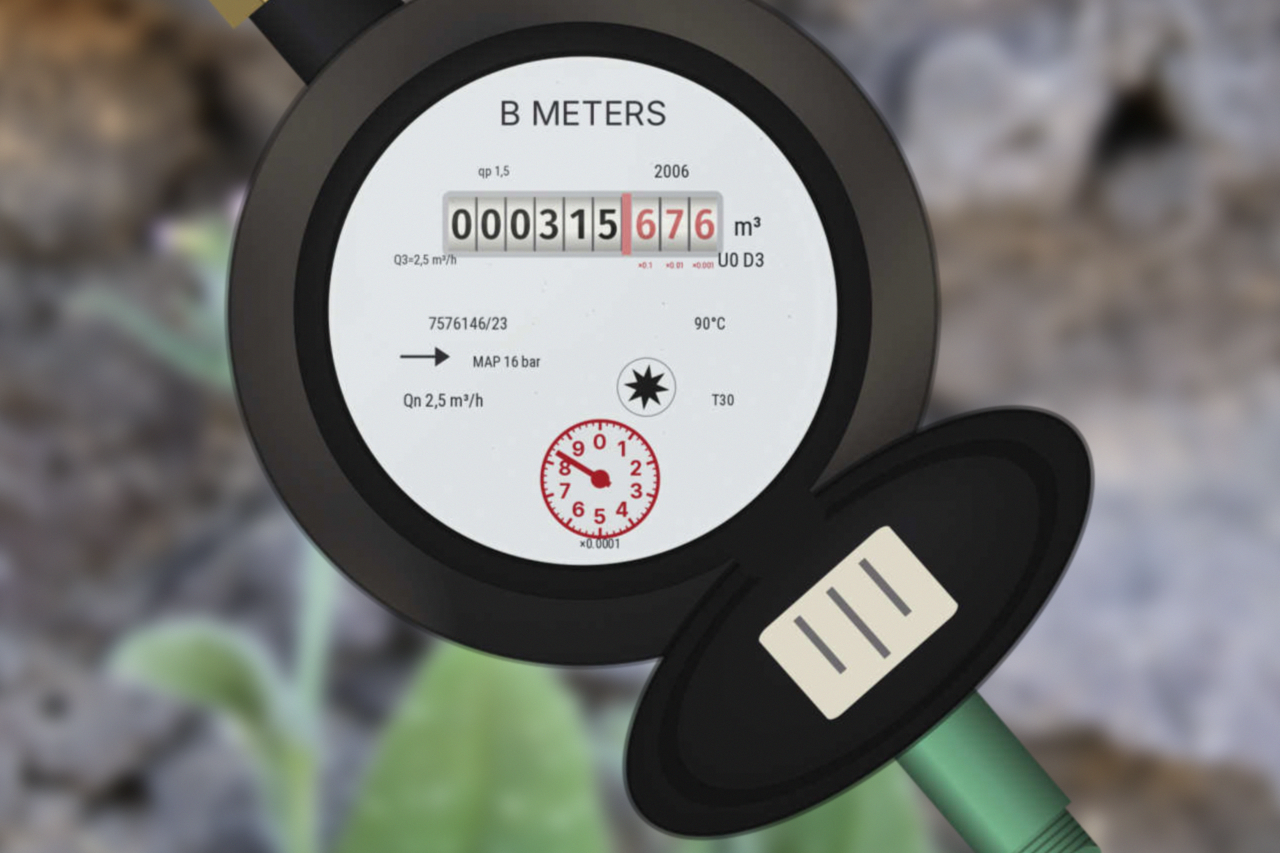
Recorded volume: 315.6768 m³
